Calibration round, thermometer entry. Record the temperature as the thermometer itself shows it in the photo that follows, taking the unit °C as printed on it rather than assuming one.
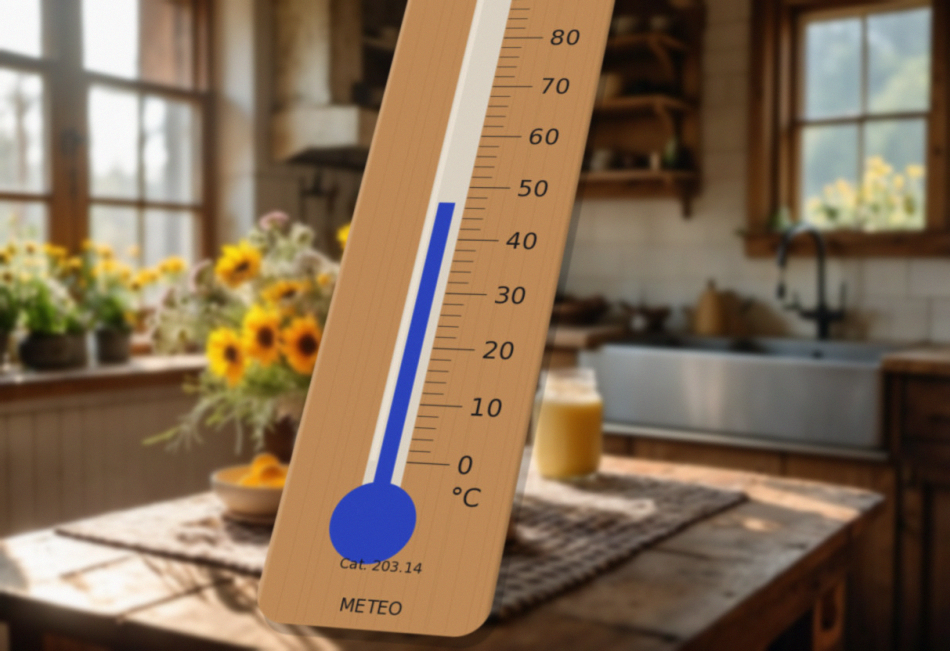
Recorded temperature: 47 °C
